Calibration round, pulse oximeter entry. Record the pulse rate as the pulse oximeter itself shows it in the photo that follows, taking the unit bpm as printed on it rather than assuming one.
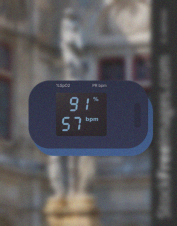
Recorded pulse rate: 57 bpm
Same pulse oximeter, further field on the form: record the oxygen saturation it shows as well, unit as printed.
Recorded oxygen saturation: 91 %
